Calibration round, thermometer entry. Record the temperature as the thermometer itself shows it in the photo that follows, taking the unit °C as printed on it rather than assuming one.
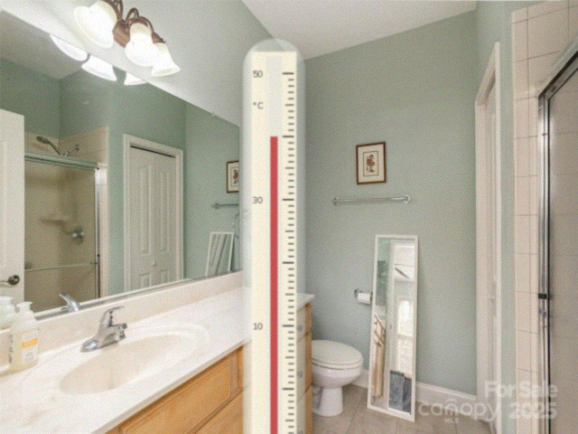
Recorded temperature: 40 °C
